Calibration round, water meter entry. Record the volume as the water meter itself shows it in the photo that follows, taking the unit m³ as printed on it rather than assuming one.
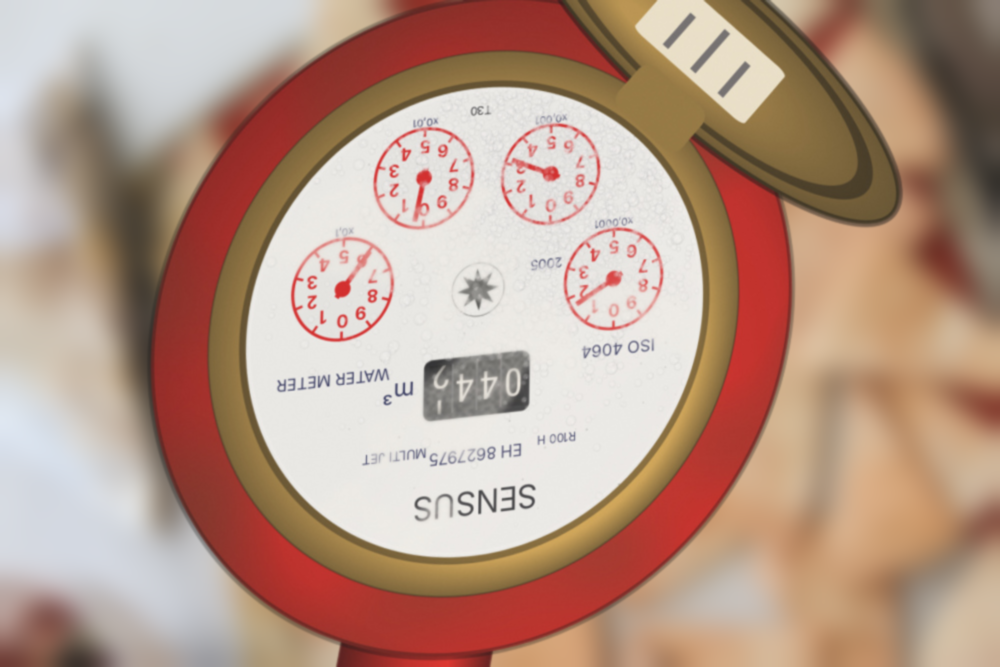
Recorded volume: 441.6031 m³
